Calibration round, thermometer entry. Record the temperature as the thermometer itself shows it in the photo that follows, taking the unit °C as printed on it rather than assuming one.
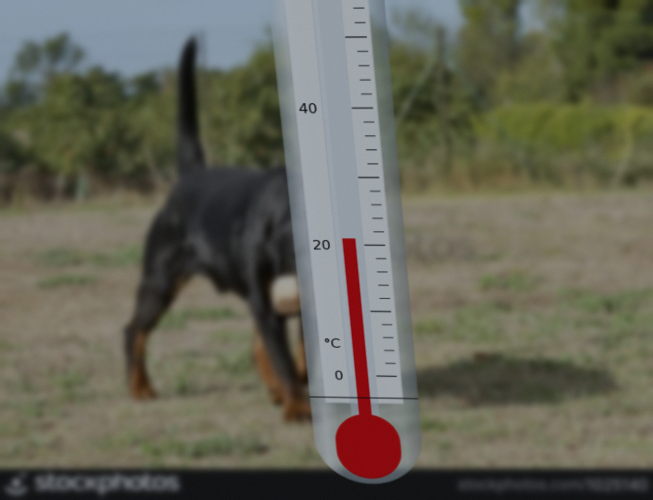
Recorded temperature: 21 °C
